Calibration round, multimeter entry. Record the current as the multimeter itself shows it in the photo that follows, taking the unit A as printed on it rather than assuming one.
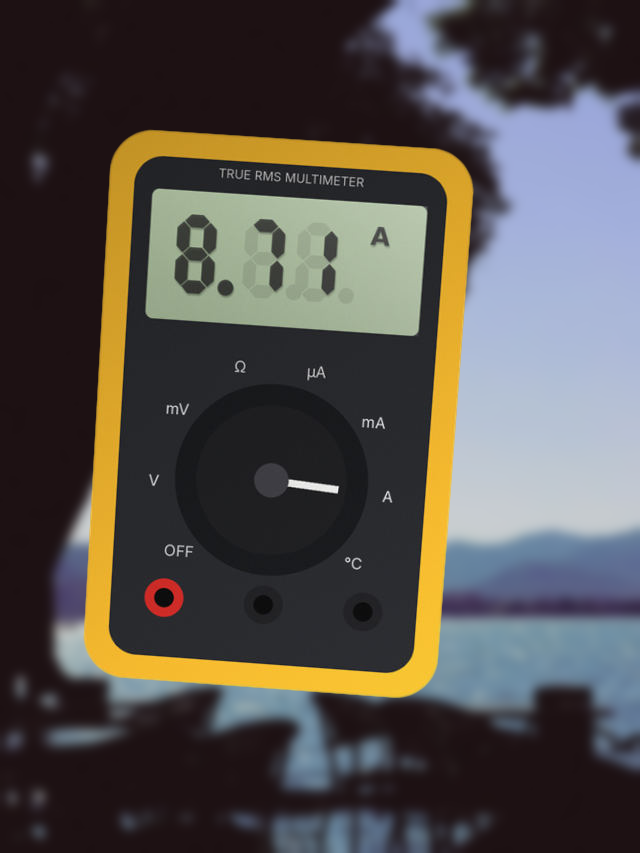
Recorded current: 8.71 A
